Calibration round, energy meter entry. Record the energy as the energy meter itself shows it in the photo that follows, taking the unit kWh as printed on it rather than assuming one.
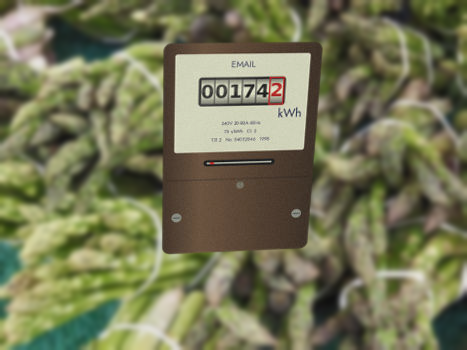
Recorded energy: 174.2 kWh
